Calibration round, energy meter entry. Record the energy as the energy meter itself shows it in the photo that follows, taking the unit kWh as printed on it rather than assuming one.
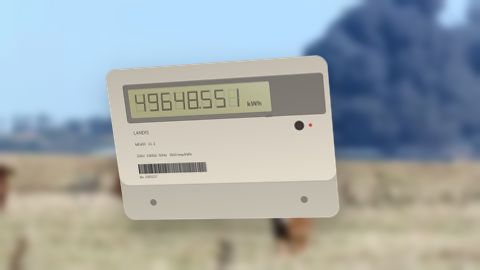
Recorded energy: 49648.551 kWh
